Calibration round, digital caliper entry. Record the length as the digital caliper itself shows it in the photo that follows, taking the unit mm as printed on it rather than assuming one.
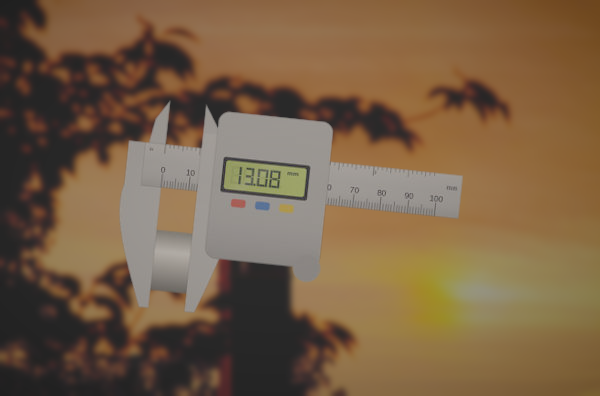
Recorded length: 13.08 mm
